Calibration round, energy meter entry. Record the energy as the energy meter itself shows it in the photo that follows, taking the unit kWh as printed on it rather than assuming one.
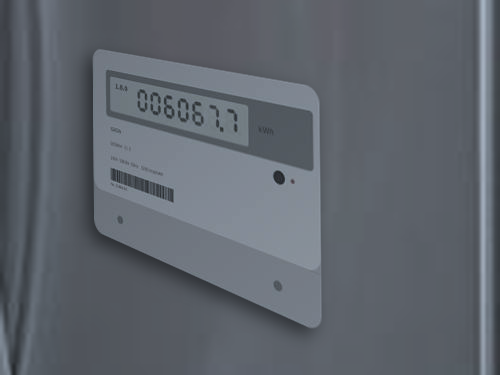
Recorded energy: 6067.7 kWh
